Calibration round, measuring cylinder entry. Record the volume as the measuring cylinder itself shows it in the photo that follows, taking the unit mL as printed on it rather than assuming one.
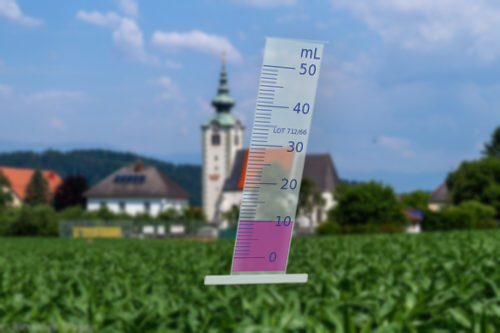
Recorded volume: 10 mL
